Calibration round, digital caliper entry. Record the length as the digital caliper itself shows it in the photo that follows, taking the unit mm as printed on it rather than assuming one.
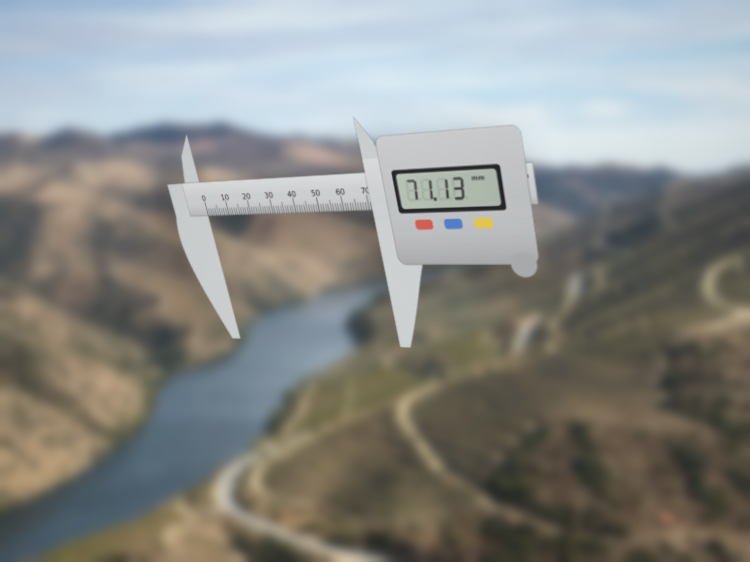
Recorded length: 71.13 mm
